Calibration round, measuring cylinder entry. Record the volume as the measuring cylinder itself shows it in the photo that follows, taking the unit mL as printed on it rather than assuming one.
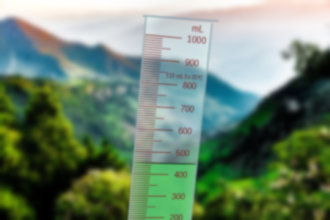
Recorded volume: 450 mL
